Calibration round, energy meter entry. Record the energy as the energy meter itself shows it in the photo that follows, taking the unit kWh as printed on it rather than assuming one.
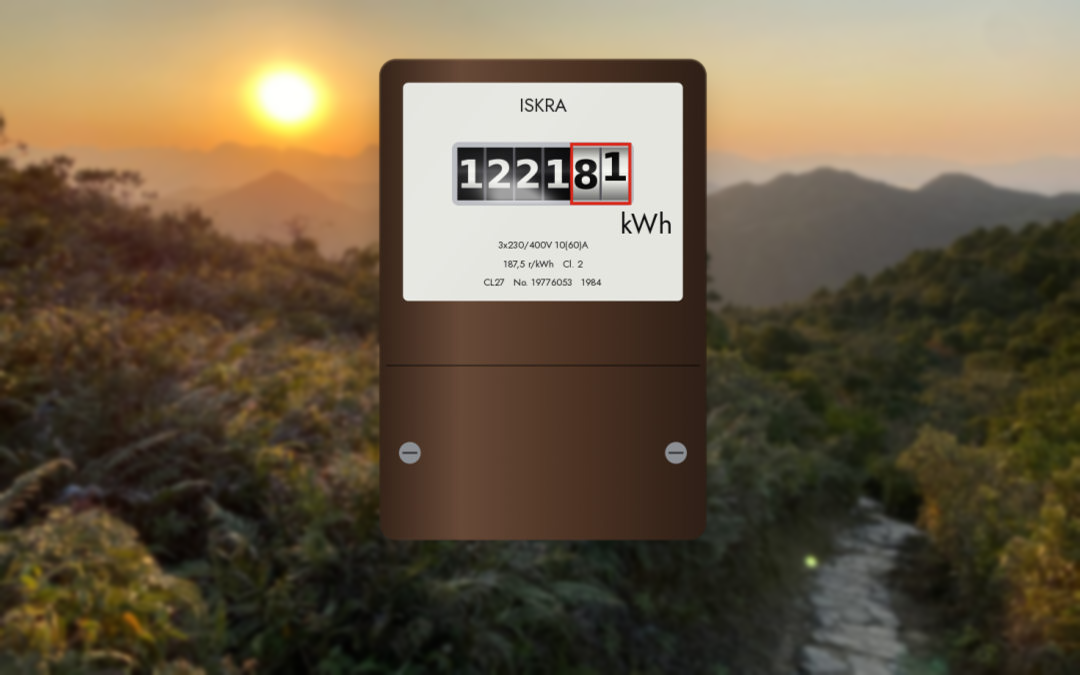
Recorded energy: 1221.81 kWh
